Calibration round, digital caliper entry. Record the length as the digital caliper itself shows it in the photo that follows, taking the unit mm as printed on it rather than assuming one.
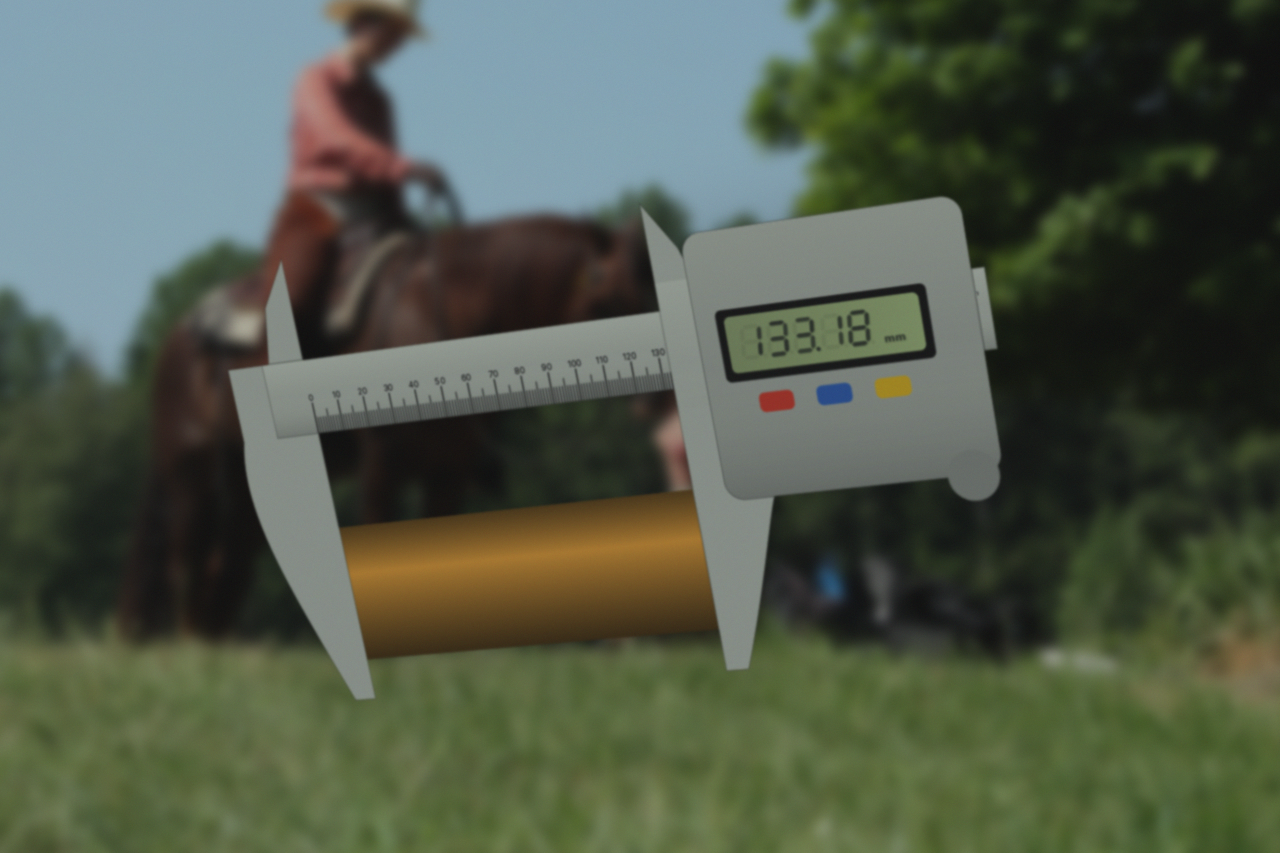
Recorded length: 133.18 mm
